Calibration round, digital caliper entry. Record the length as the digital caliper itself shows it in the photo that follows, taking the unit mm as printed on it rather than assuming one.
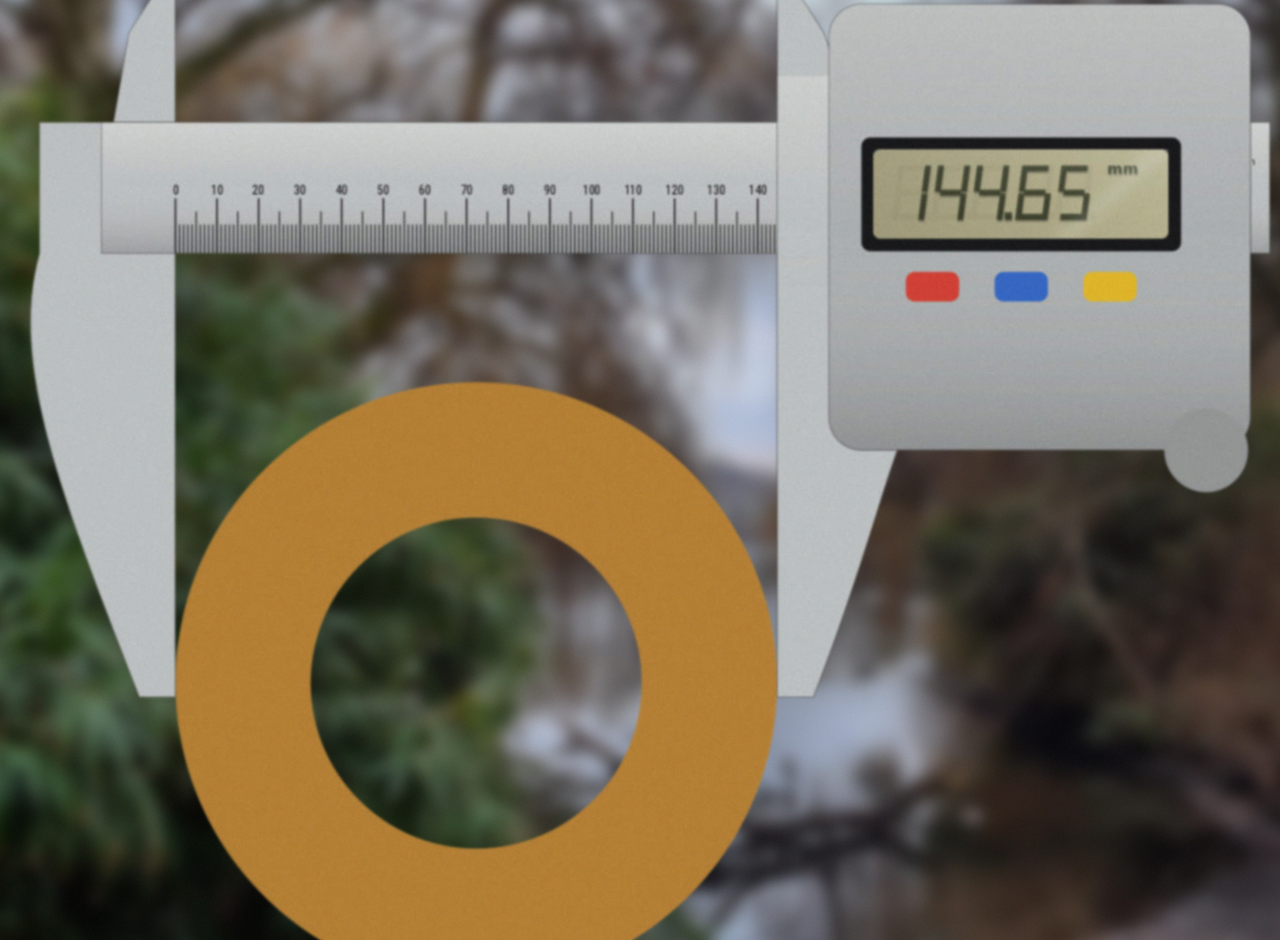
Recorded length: 144.65 mm
